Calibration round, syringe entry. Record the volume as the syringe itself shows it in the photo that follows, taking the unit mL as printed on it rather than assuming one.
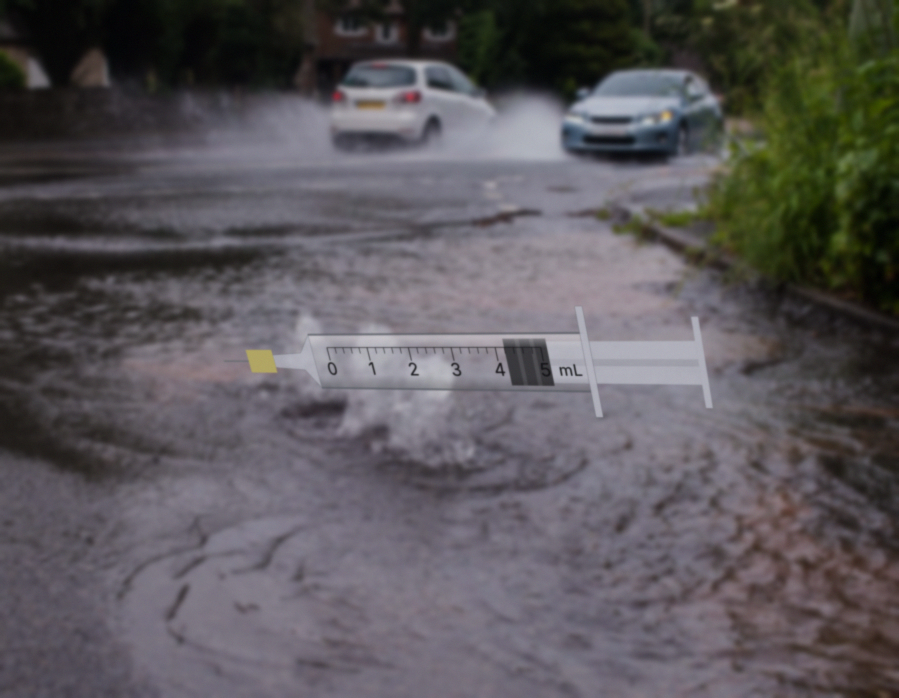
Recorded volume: 4.2 mL
